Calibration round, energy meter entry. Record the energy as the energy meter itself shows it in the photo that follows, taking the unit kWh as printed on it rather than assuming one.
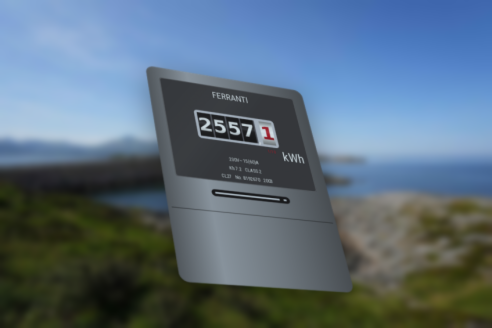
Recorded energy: 2557.1 kWh
